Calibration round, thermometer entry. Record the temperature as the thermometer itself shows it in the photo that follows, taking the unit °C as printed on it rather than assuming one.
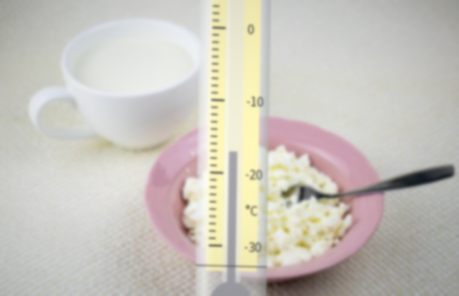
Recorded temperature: -17 °C
